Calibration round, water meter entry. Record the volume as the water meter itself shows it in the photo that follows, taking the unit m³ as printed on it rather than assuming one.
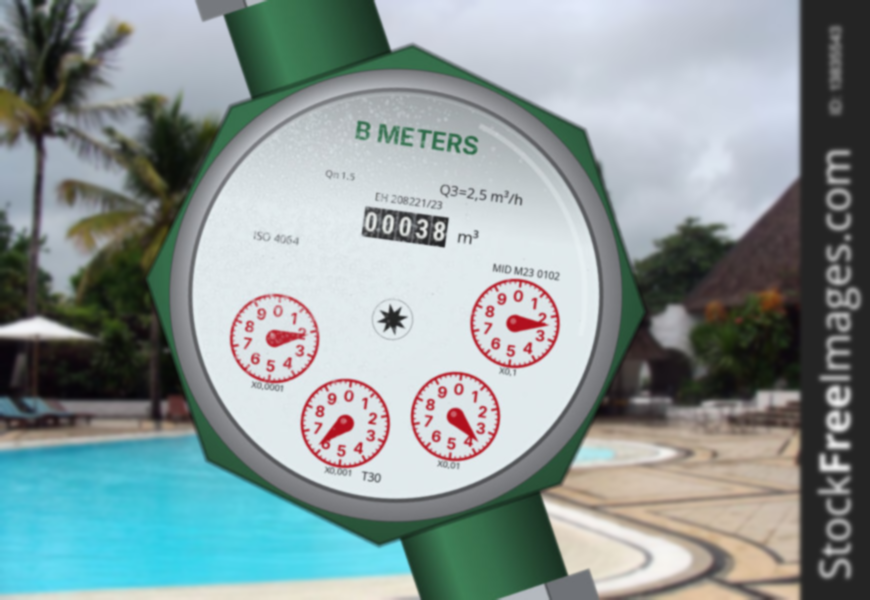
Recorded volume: 38.2362 m³
